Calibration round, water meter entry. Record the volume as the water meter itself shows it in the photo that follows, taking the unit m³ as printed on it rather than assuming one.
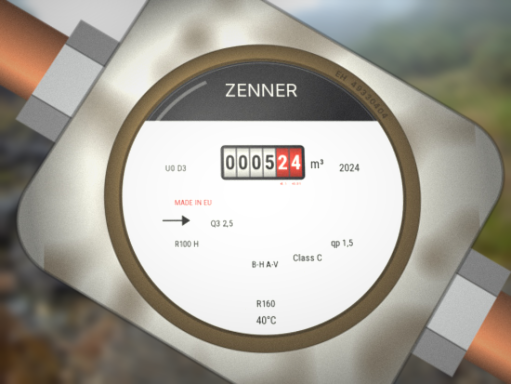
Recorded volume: 5.24 m³
